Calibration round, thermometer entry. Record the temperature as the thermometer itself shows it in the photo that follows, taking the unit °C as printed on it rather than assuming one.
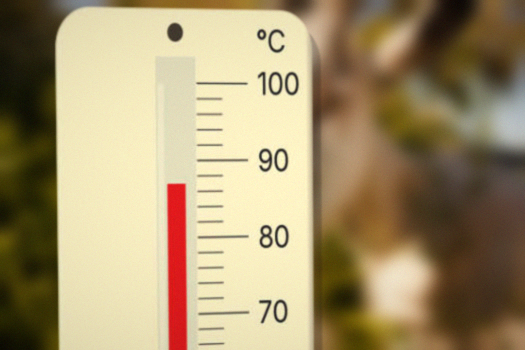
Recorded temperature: 87 °C
